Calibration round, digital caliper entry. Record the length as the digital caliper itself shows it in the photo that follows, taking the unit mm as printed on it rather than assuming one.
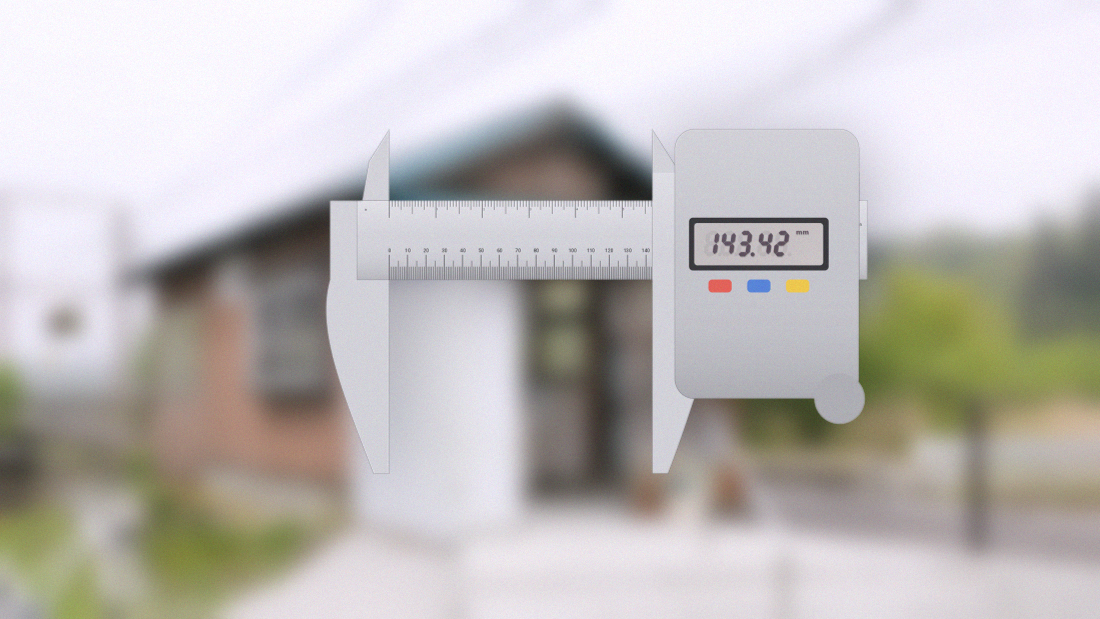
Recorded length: 143.42 mm
